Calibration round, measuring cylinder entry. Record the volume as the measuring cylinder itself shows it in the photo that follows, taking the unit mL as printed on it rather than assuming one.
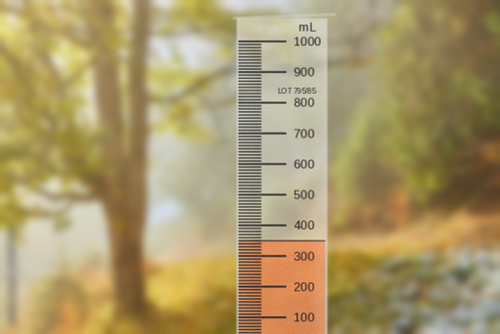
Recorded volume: 350 mL
